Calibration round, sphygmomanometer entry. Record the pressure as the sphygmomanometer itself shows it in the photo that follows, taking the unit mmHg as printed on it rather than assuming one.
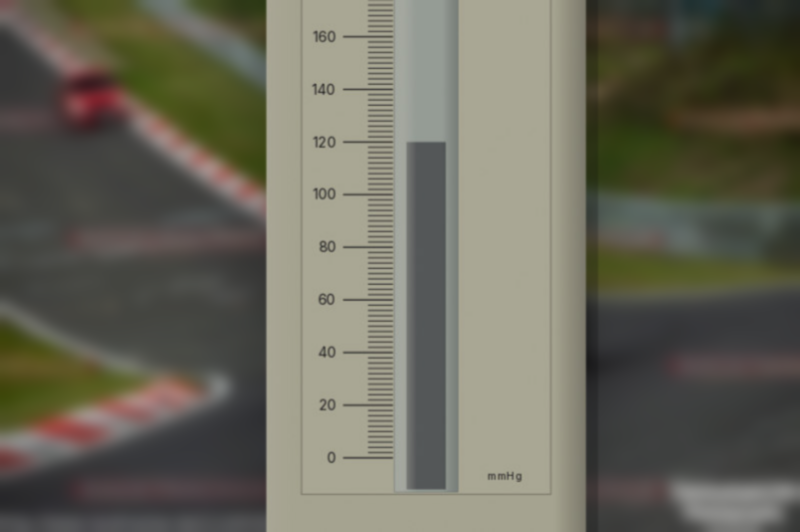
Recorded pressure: 120 mmHg
